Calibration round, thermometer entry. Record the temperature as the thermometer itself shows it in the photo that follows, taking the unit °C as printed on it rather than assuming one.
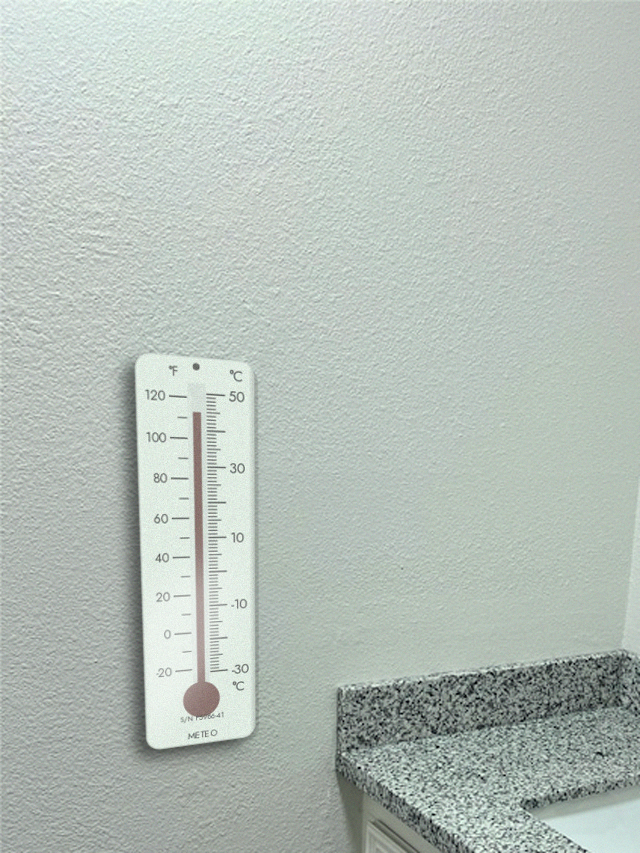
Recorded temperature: 45 °C
